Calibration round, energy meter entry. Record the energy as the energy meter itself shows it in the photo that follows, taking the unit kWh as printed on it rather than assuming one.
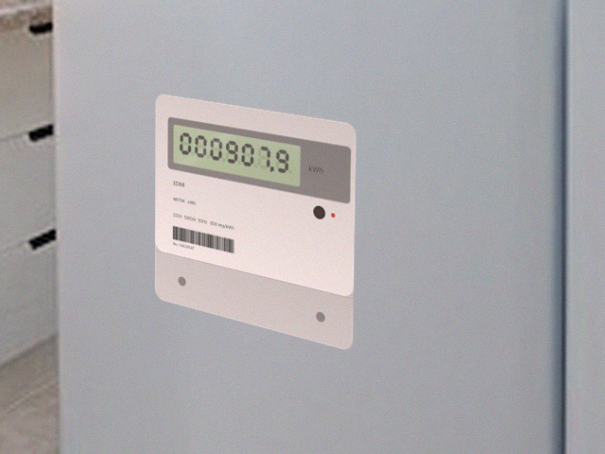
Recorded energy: 907.9 kWh
